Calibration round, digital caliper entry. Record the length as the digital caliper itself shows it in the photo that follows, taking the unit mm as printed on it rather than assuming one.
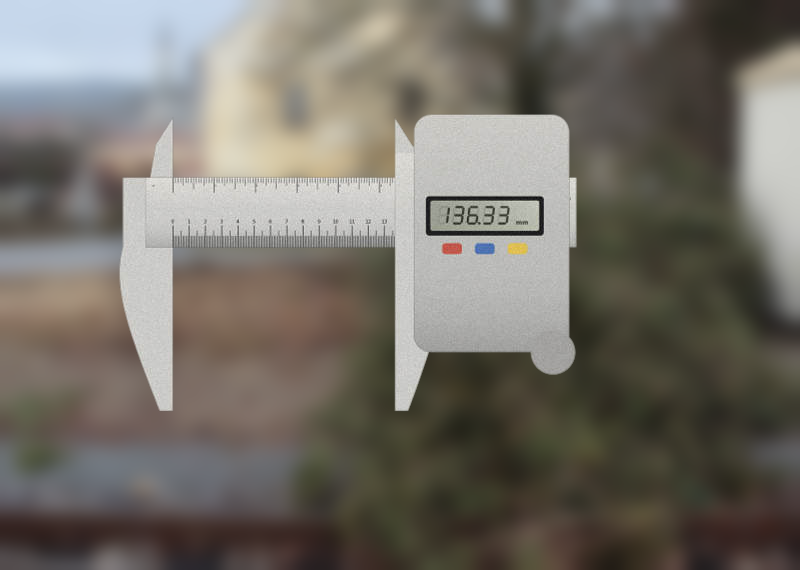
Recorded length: 136.33 mm
